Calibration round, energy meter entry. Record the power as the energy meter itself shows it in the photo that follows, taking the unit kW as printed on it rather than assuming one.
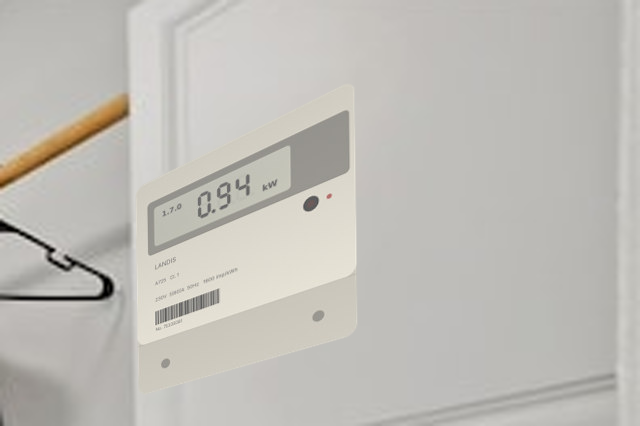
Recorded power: 0.94 kW
